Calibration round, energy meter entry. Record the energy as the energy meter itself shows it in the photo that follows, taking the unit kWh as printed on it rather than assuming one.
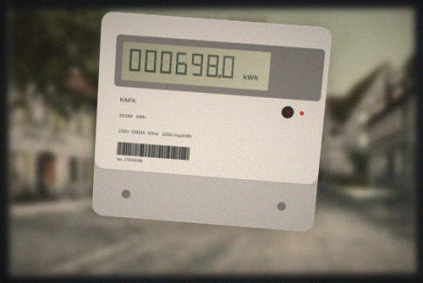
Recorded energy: 698.0 kWh
